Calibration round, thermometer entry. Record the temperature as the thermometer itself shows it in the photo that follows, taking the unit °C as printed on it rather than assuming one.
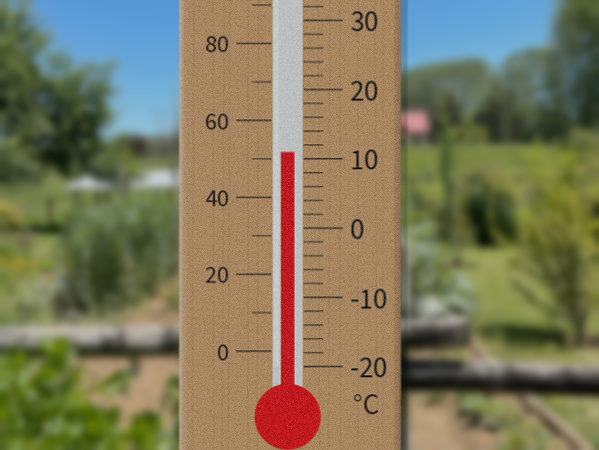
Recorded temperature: 11 °C
